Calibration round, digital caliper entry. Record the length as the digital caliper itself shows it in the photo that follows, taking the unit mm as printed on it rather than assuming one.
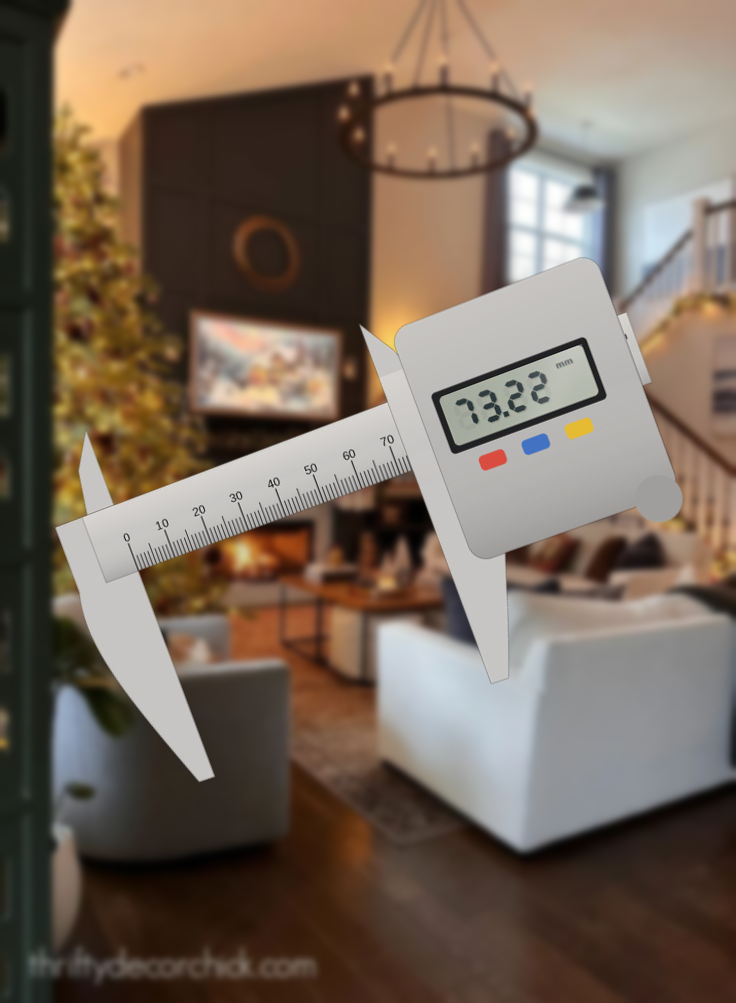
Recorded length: 73.22 mm
